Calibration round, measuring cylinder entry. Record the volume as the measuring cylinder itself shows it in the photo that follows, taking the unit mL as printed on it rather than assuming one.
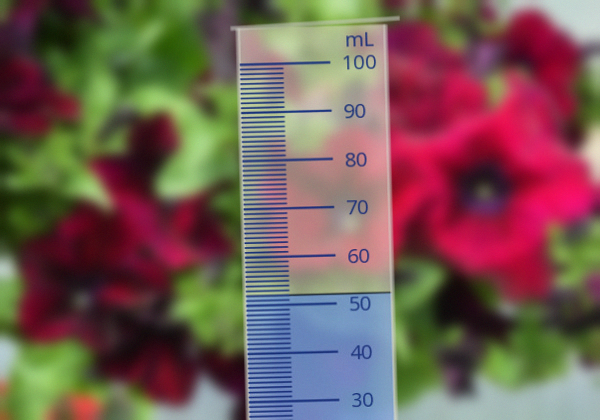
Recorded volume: 52 mL
